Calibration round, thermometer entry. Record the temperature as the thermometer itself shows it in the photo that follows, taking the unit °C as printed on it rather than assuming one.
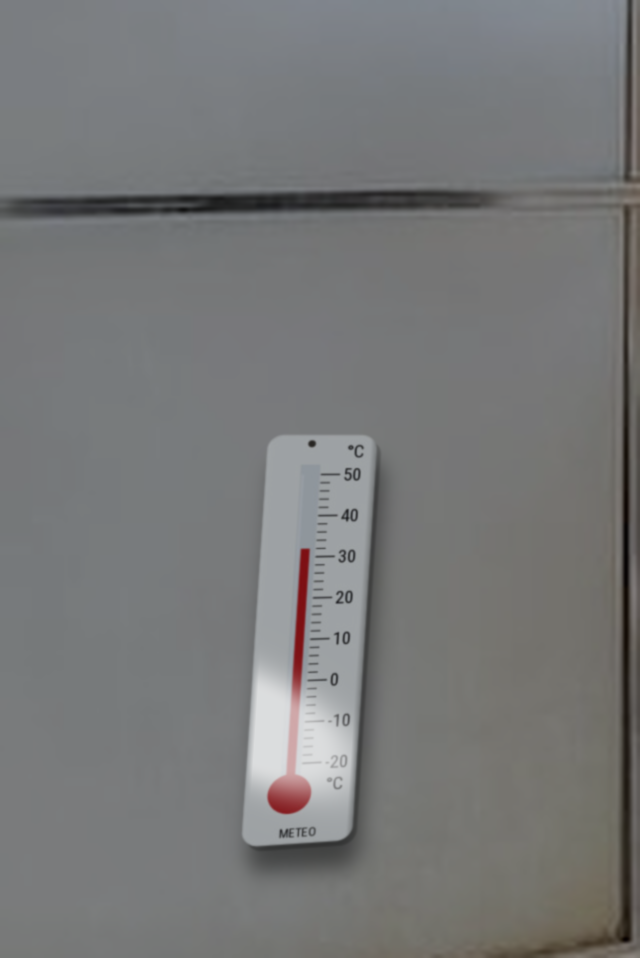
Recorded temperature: 32 °C
